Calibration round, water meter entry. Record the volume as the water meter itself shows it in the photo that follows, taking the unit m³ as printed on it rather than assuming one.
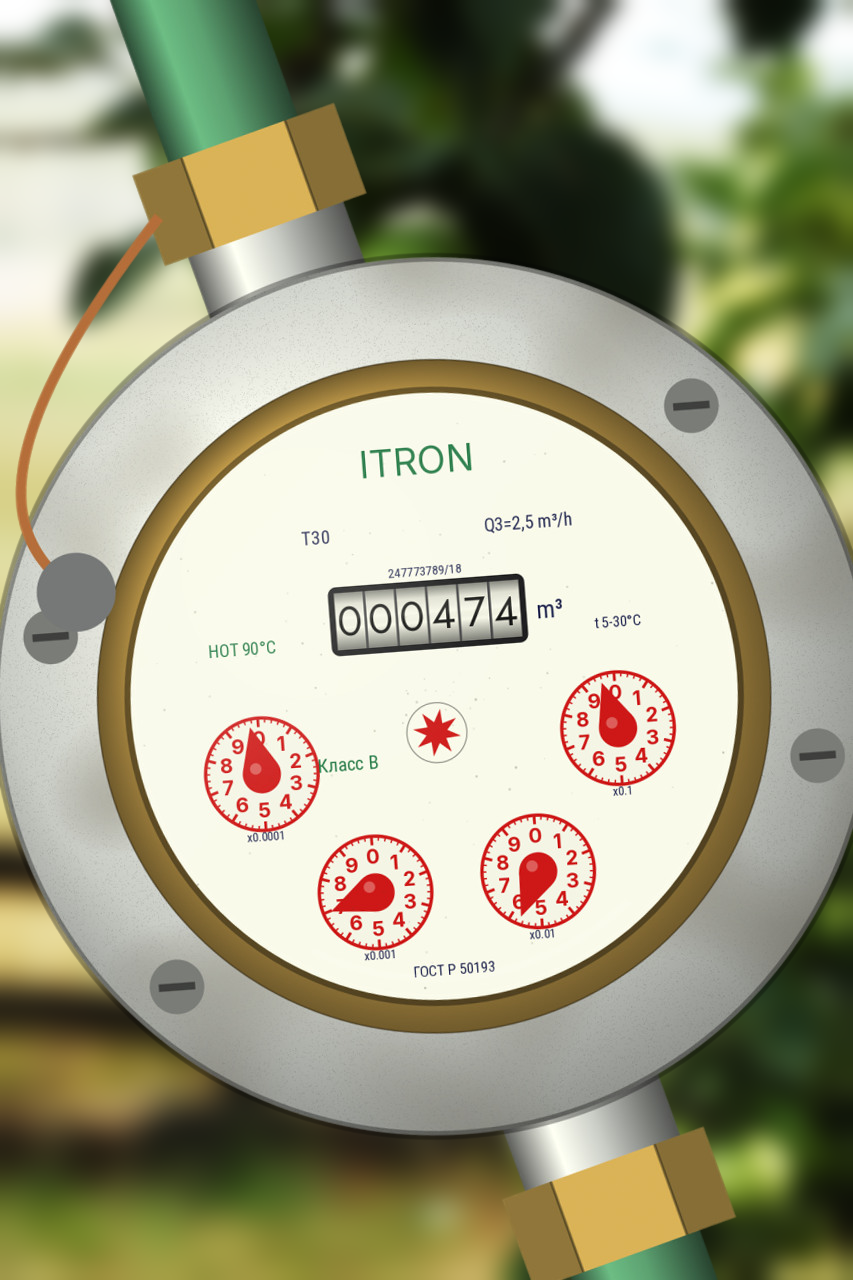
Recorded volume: 473.9569 m³
